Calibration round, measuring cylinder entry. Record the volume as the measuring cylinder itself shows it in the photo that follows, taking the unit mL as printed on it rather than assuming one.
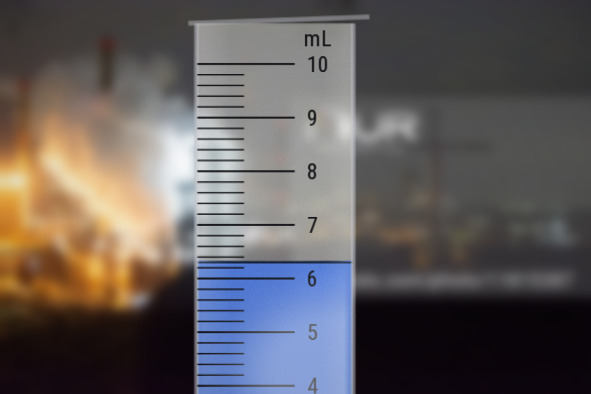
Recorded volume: 6.3 mL
